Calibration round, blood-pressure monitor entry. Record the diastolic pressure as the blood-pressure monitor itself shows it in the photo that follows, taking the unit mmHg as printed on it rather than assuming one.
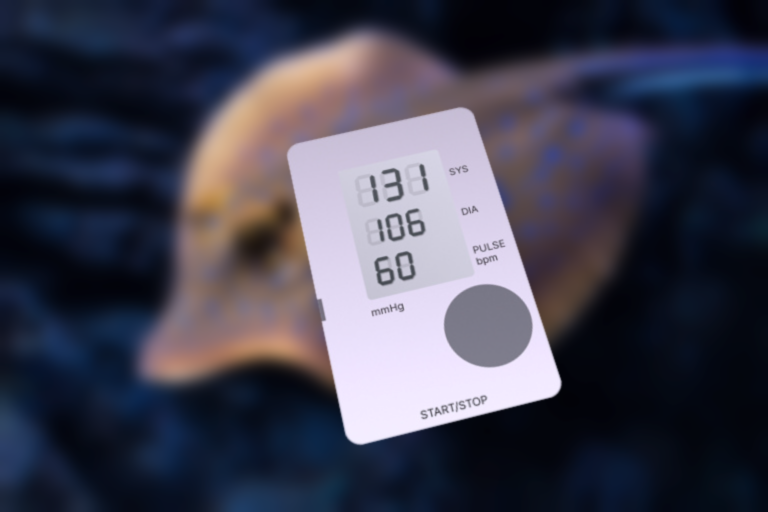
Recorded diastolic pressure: 106 mmHg
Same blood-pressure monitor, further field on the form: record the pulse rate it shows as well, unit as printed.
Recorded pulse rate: 60 bpm
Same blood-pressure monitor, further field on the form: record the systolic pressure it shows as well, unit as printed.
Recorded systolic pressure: 131 mmHg
